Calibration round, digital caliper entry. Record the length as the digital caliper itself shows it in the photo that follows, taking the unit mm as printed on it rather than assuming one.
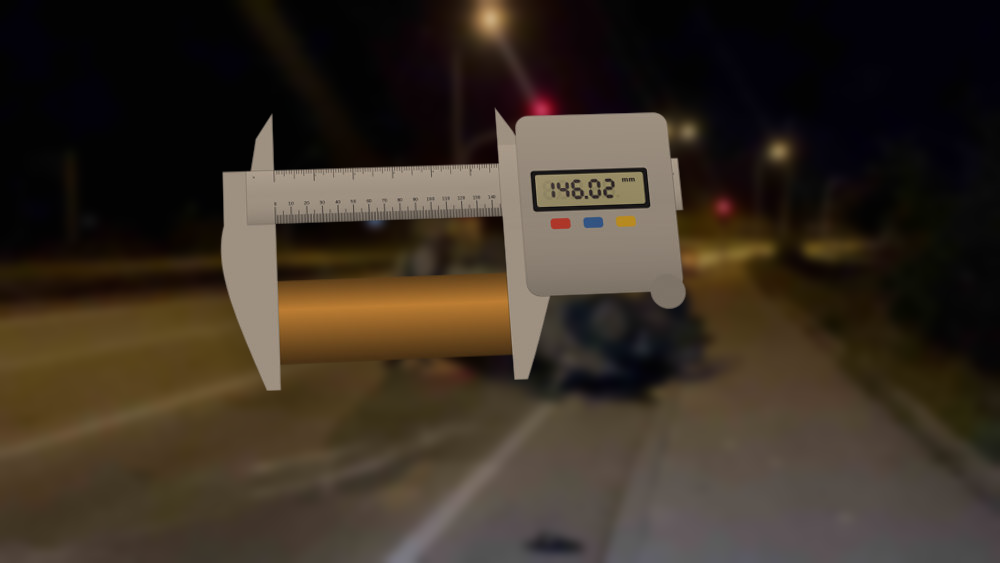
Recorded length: 146.02 mm
